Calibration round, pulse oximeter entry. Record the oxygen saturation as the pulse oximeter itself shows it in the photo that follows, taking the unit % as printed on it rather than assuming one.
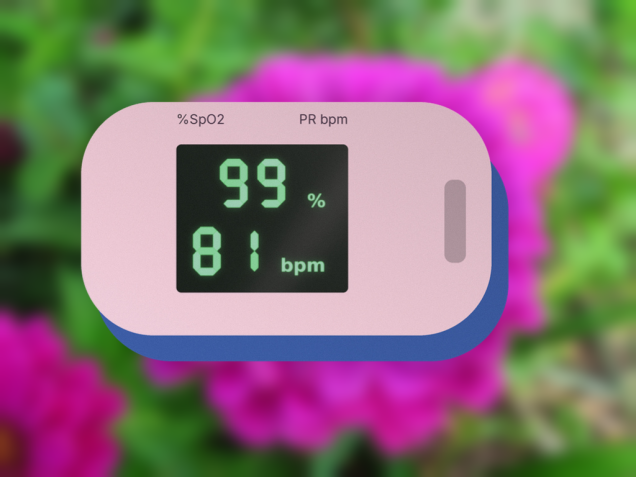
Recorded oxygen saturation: 99 %
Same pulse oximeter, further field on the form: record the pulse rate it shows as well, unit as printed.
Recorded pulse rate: 81 bpm
